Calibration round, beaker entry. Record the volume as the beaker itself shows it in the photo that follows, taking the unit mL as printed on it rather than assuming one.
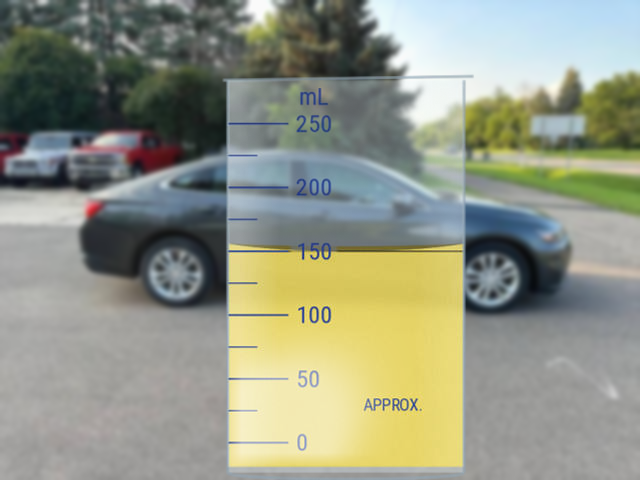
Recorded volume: 150 mL
